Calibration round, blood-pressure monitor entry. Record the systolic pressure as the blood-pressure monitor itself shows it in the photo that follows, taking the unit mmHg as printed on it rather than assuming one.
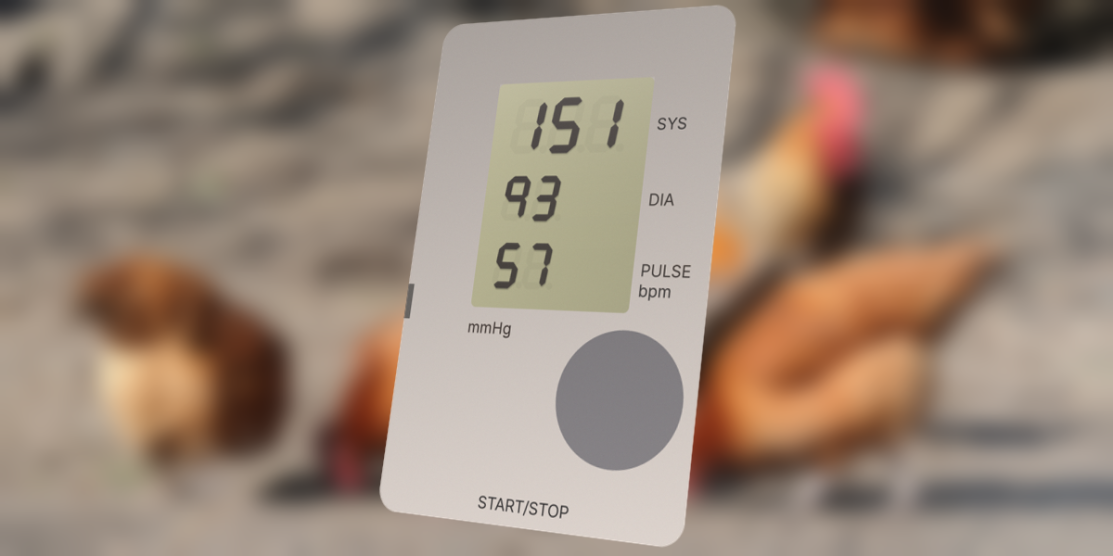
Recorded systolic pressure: 151 mmHg
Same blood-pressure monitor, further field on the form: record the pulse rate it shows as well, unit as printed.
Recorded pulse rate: 57 bpm
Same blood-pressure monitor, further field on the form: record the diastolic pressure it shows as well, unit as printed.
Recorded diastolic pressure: 93 mmHg
